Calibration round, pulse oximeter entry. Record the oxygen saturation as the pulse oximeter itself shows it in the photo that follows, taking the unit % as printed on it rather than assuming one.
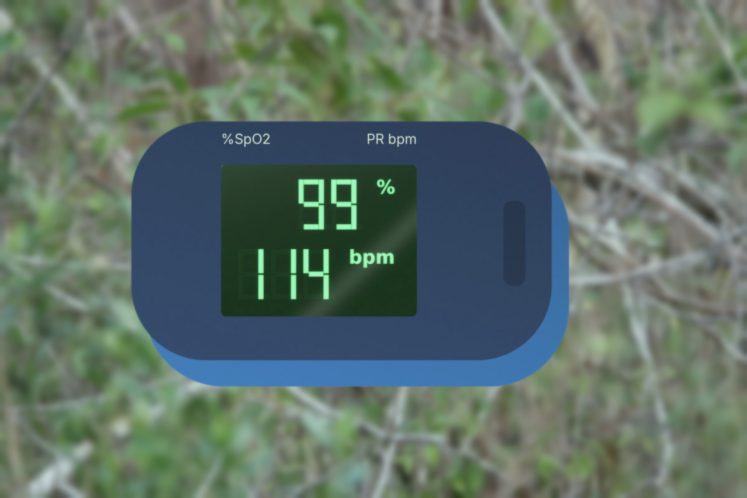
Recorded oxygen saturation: 99 %
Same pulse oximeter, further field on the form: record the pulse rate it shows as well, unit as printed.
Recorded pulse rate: 114 bpm
